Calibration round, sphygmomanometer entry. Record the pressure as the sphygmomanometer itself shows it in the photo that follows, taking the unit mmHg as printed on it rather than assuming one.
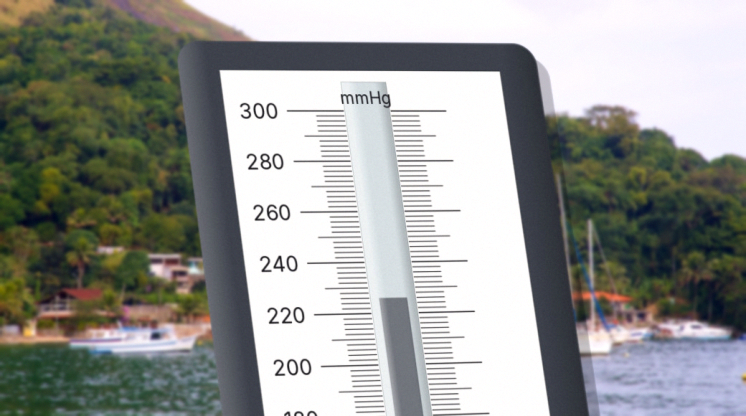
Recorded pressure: 226 mmHg
